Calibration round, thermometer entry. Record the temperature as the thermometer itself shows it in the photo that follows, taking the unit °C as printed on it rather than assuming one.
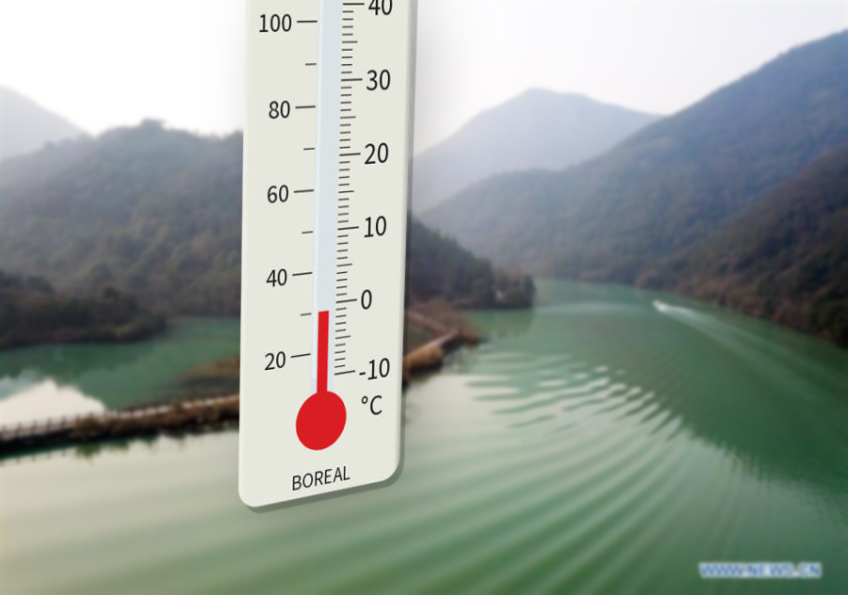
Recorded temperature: -1 °C
